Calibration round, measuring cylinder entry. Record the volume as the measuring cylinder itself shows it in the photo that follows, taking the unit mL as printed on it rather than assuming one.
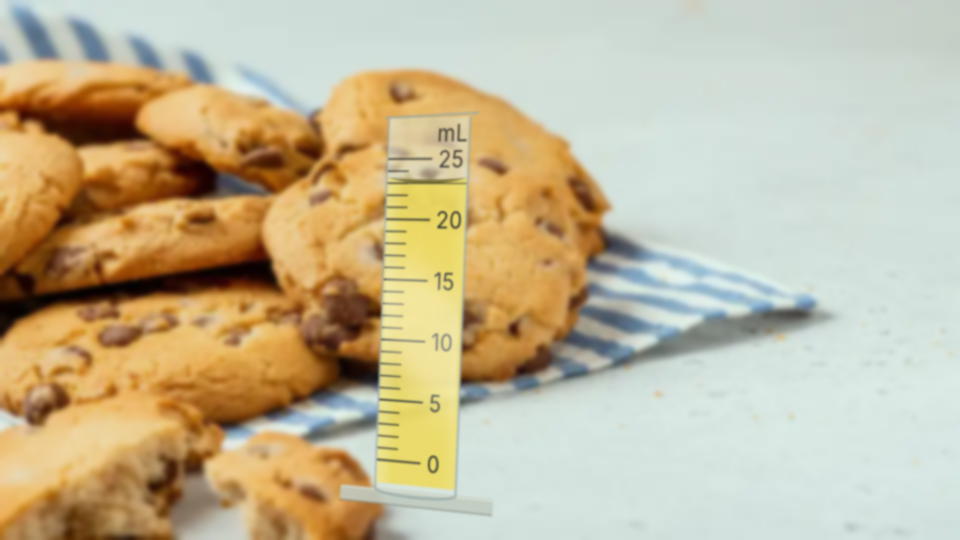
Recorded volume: 23 mL
